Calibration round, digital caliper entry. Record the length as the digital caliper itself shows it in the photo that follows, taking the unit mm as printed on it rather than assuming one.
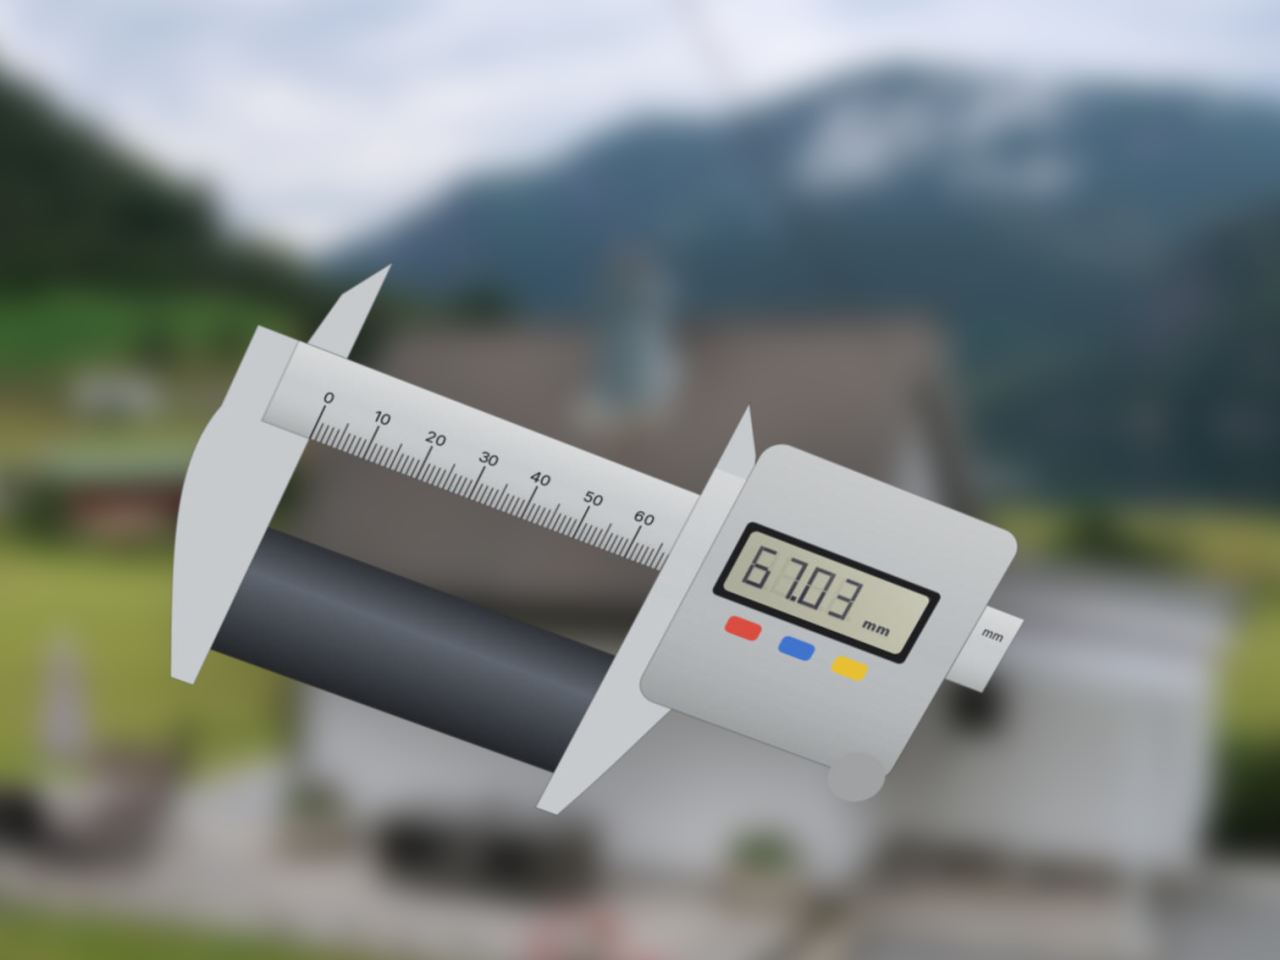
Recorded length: 67.03 mm
